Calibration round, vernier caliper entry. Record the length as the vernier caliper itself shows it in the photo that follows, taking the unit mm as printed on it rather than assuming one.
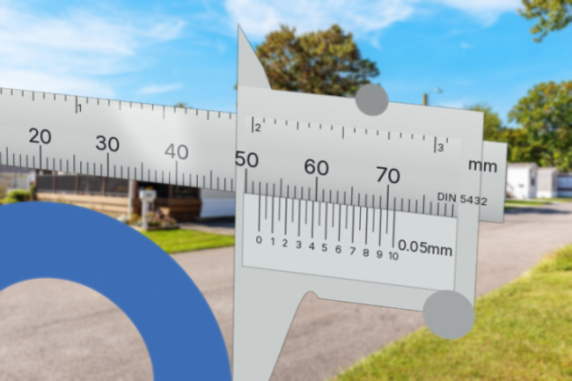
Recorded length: 52.0 mm
